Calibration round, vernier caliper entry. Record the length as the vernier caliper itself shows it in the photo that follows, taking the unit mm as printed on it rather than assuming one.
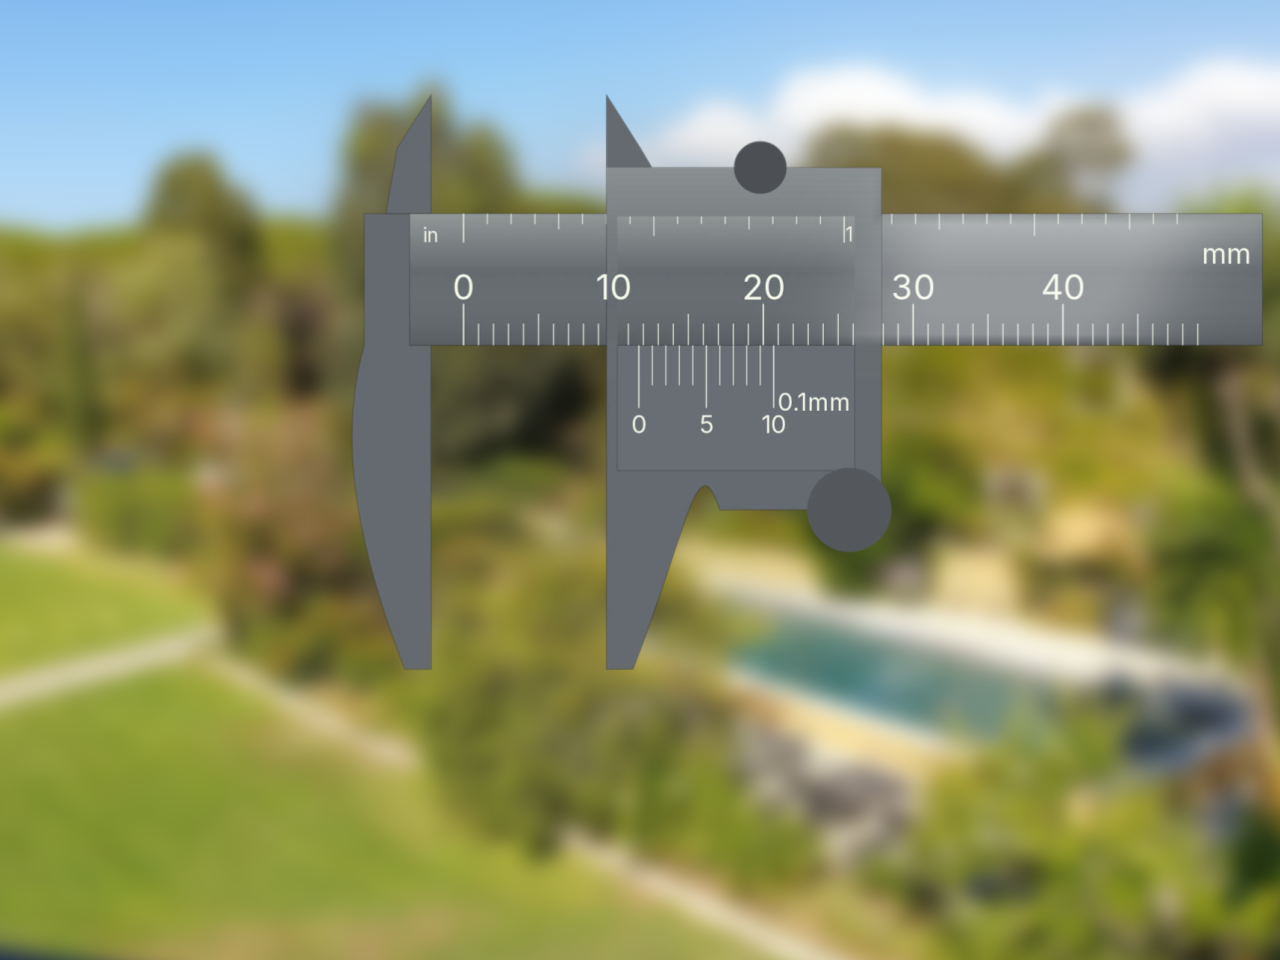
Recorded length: 11.7 mm
